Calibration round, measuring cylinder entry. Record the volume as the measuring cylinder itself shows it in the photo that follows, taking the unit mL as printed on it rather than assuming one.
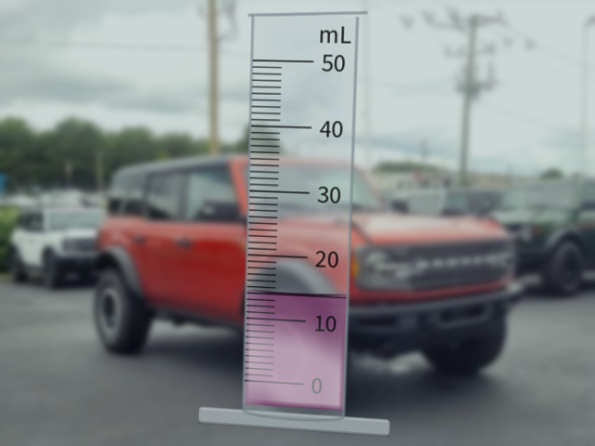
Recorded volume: 14 mL
